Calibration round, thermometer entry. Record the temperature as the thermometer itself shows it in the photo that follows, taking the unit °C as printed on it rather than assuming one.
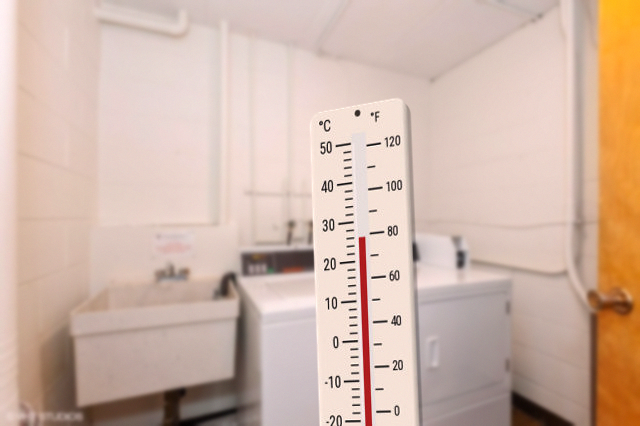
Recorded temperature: 26 °C
